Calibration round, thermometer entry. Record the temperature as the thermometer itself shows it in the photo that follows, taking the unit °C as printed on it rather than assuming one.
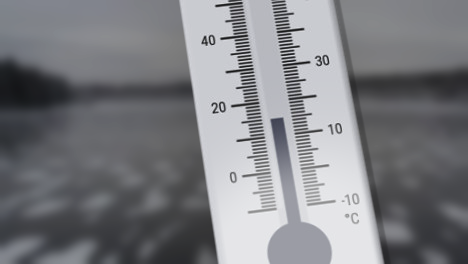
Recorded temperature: 15 °C
